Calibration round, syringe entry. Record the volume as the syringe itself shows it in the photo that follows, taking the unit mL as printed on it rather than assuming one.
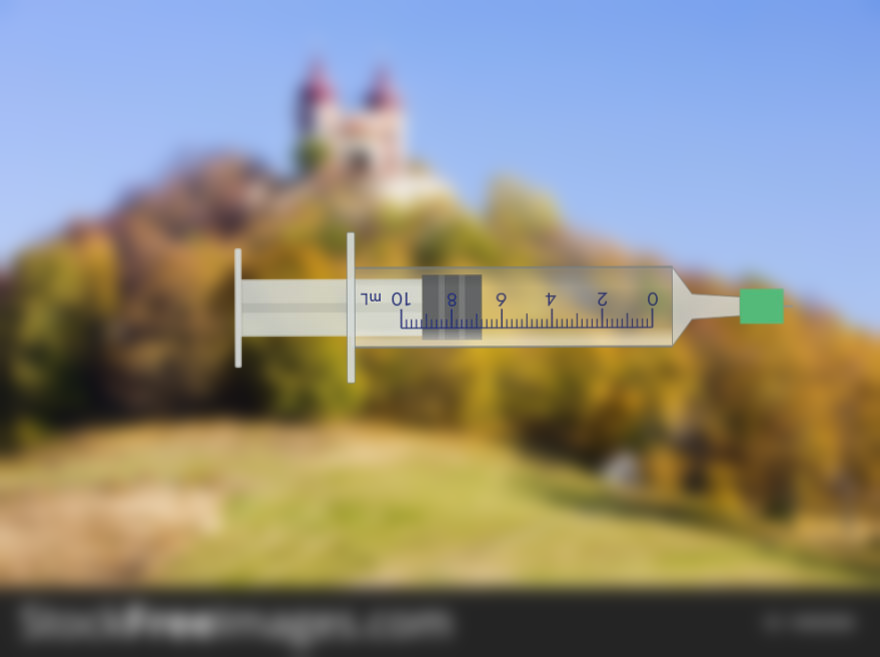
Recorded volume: 6.8 mL
